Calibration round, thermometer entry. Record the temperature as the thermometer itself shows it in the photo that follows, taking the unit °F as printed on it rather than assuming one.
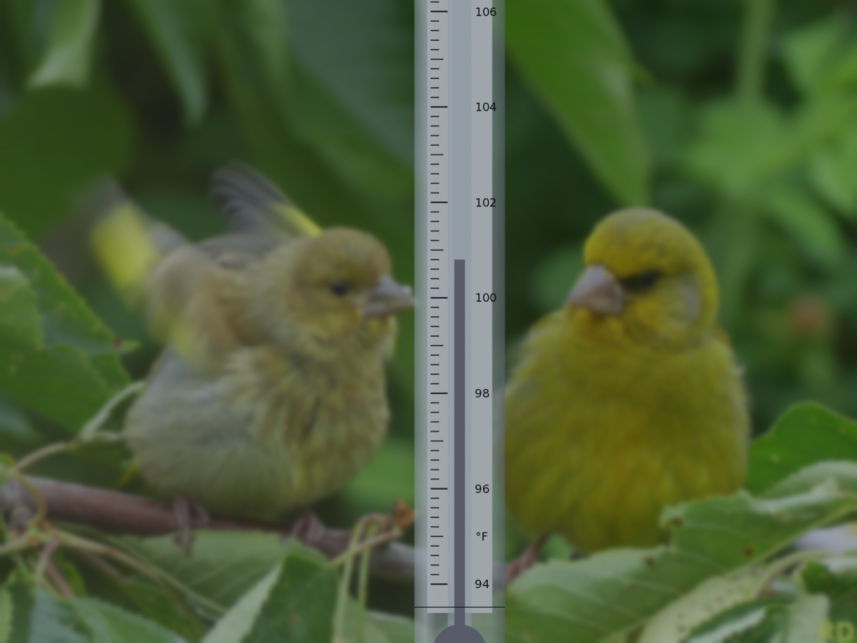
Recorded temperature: 100.8 °F
